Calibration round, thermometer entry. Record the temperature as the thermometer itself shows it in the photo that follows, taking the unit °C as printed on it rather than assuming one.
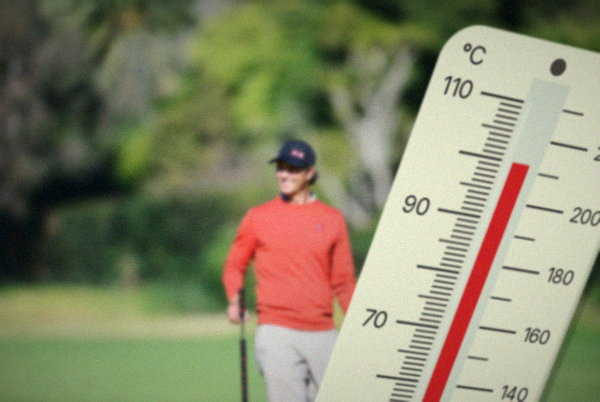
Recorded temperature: 100 °C
